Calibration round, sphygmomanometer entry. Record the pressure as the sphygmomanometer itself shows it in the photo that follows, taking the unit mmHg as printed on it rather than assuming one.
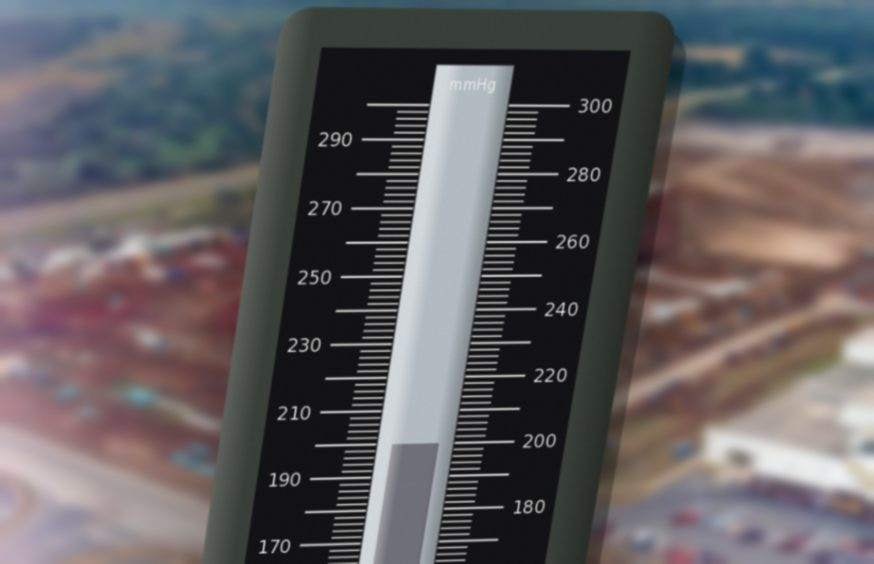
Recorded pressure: 200 mmHg
